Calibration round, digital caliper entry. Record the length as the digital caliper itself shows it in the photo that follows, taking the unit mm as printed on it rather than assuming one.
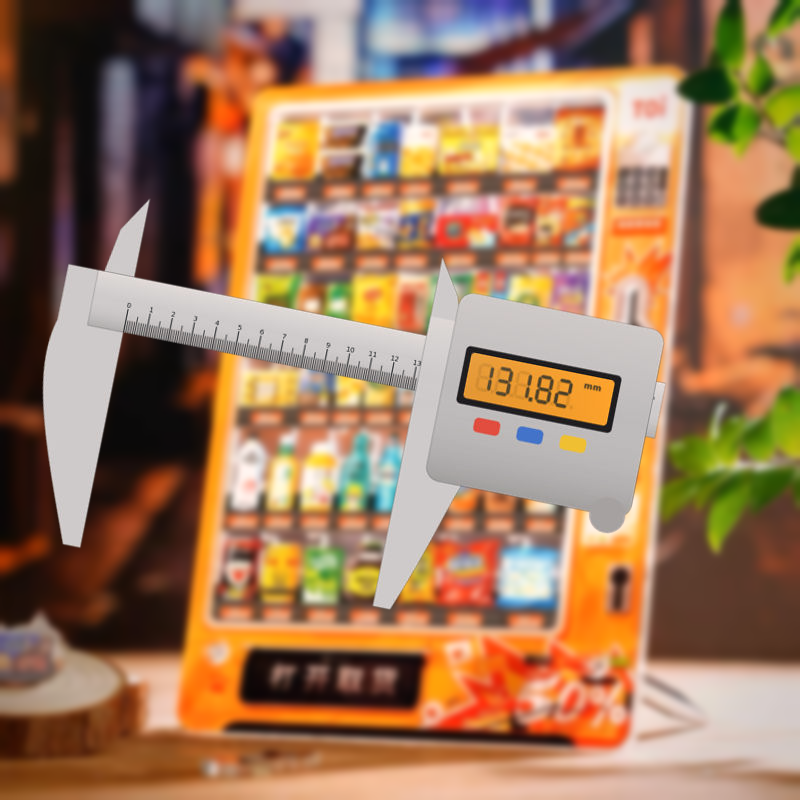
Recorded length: 131.82 mm
